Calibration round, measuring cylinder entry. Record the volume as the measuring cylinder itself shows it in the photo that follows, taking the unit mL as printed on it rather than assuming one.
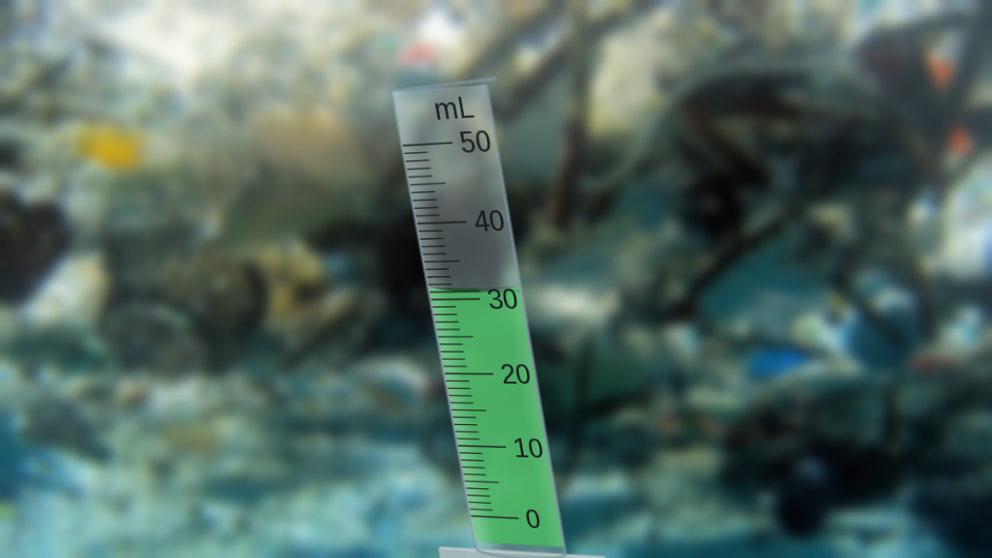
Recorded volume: 31 mL
